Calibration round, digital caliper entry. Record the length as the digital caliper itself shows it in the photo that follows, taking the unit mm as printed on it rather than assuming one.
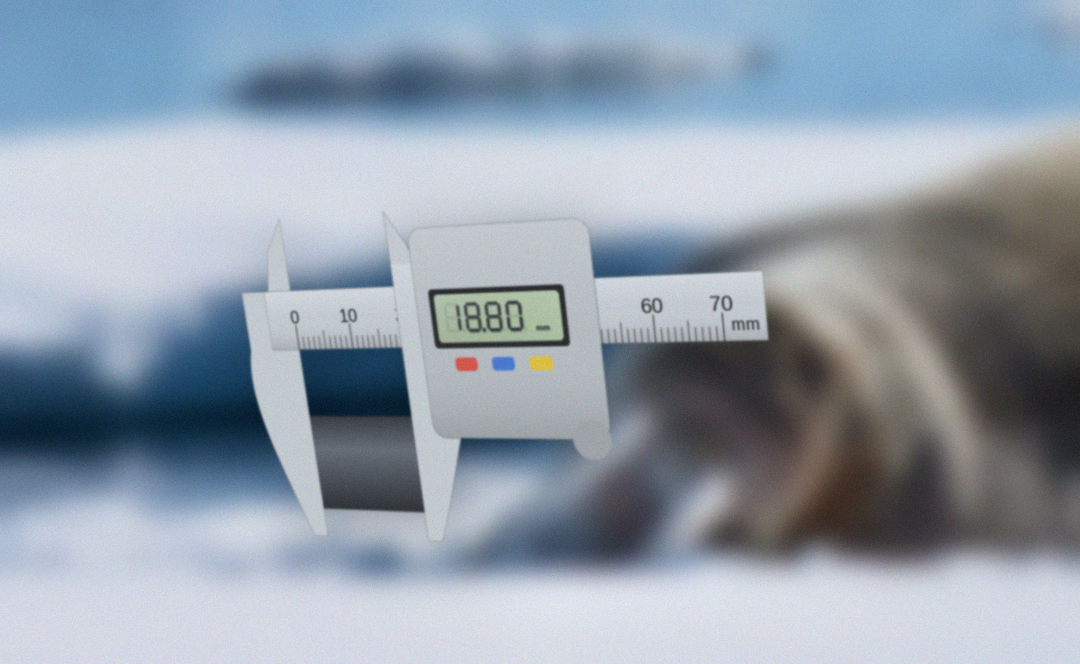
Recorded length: 18.80 mm
